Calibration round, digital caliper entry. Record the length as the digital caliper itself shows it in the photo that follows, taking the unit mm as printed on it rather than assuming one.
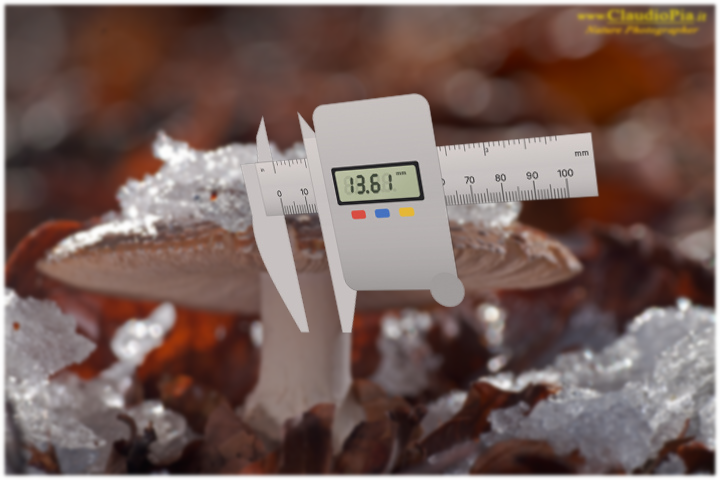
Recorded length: 13.61 mm
